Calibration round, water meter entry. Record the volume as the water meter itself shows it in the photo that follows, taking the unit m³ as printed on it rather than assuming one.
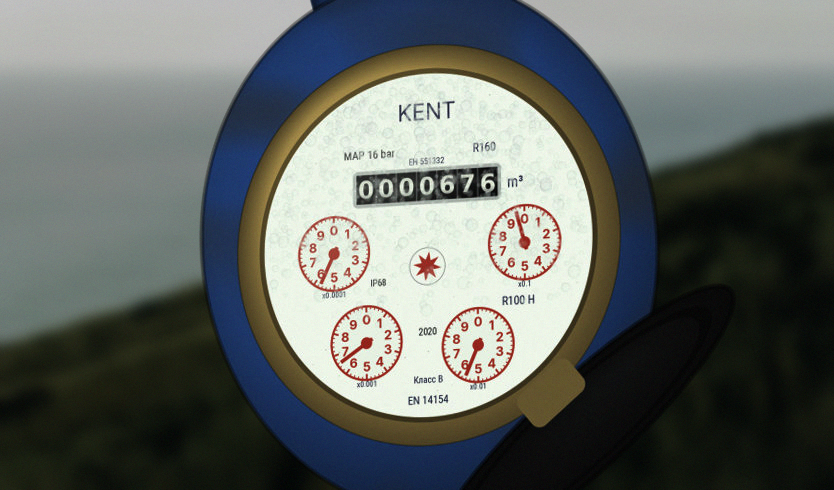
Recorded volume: 675.9565 m³
